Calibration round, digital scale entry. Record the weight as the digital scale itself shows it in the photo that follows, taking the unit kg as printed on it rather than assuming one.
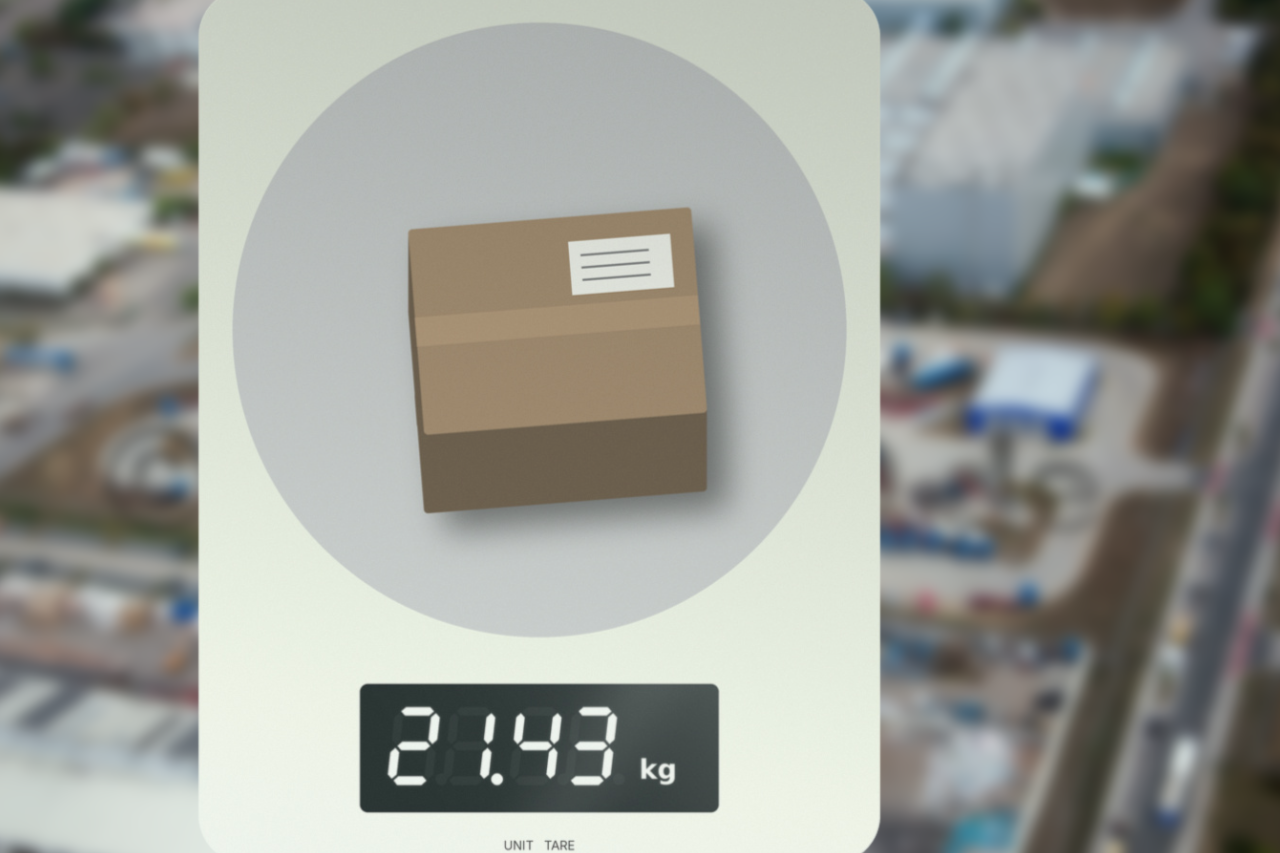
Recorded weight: 21.43 kg
